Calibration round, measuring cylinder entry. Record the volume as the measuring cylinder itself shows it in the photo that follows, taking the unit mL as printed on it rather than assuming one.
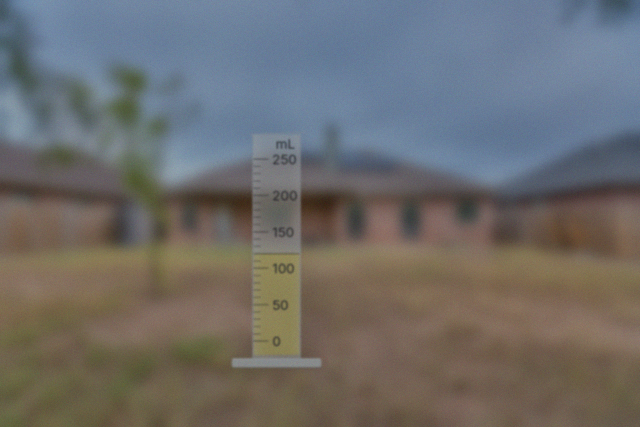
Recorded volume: 120 mL
